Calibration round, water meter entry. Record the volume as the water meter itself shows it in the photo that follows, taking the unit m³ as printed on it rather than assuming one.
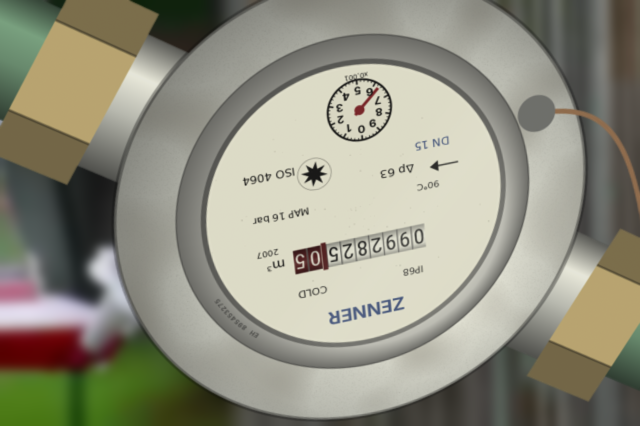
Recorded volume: 992825.056 m³
